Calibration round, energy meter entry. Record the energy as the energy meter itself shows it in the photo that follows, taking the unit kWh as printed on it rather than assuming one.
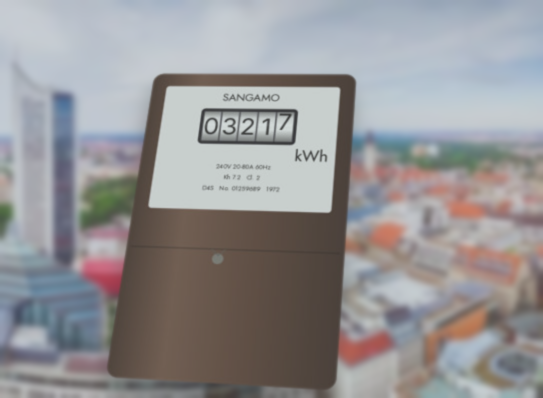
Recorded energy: 3217 kWh
